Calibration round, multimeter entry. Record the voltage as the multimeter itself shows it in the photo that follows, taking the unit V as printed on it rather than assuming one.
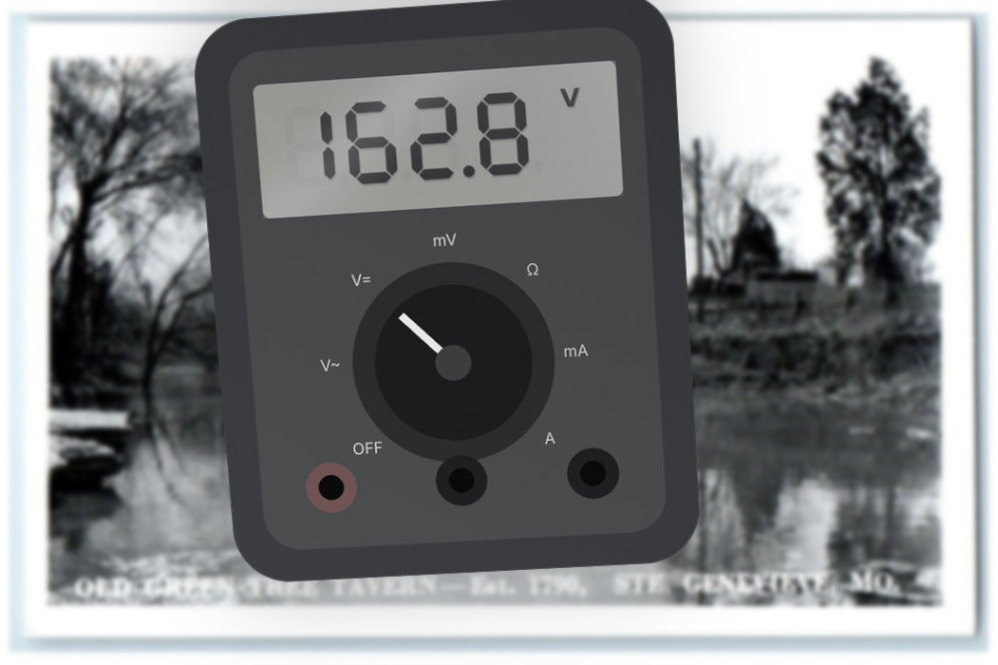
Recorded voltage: 162.8 V
